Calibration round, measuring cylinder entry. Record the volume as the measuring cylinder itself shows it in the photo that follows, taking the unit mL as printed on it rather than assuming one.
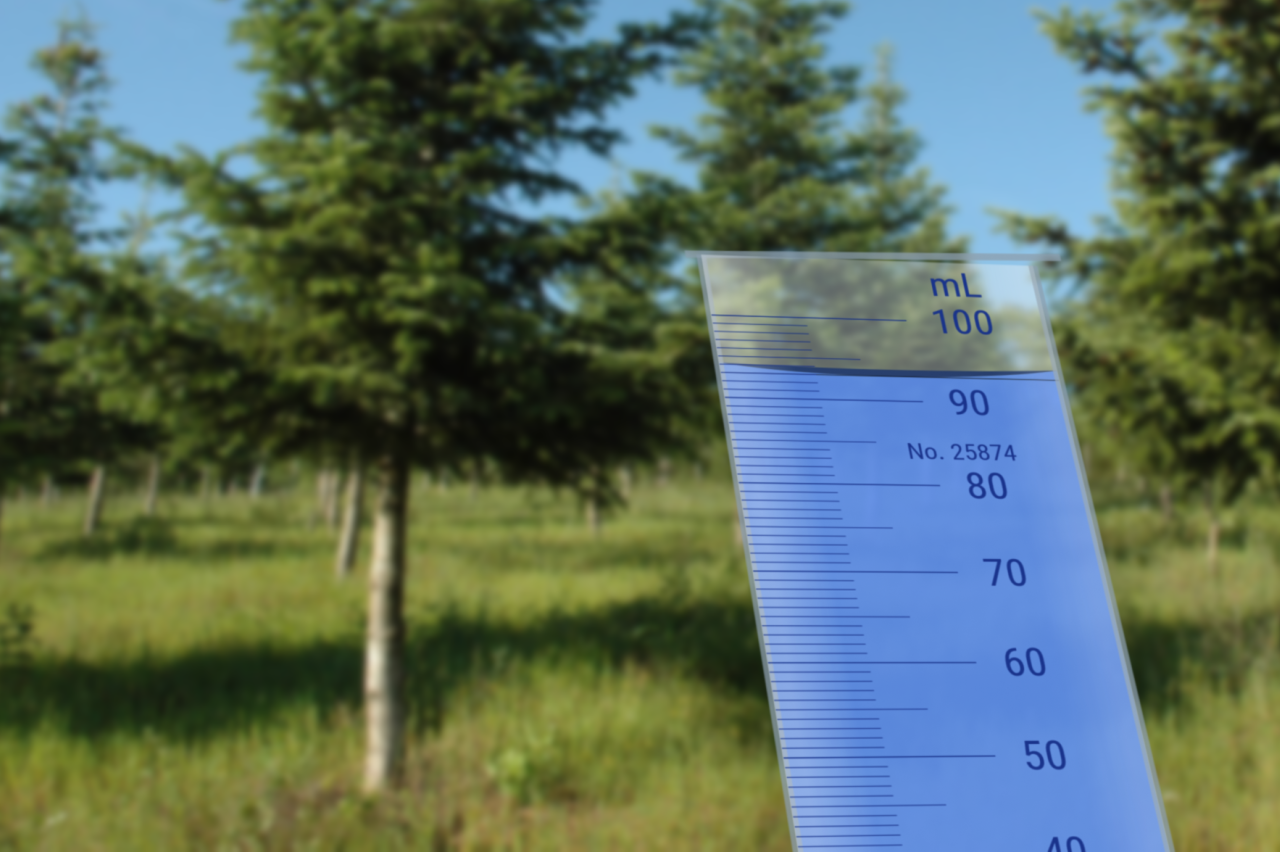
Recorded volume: 93 mL
